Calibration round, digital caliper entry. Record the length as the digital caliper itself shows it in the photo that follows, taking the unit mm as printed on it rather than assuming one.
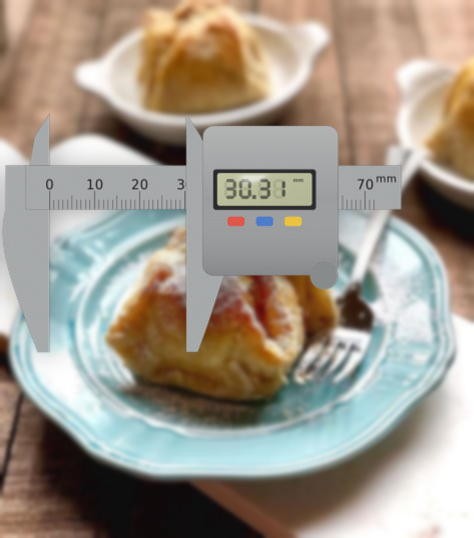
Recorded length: 30.31 mm
